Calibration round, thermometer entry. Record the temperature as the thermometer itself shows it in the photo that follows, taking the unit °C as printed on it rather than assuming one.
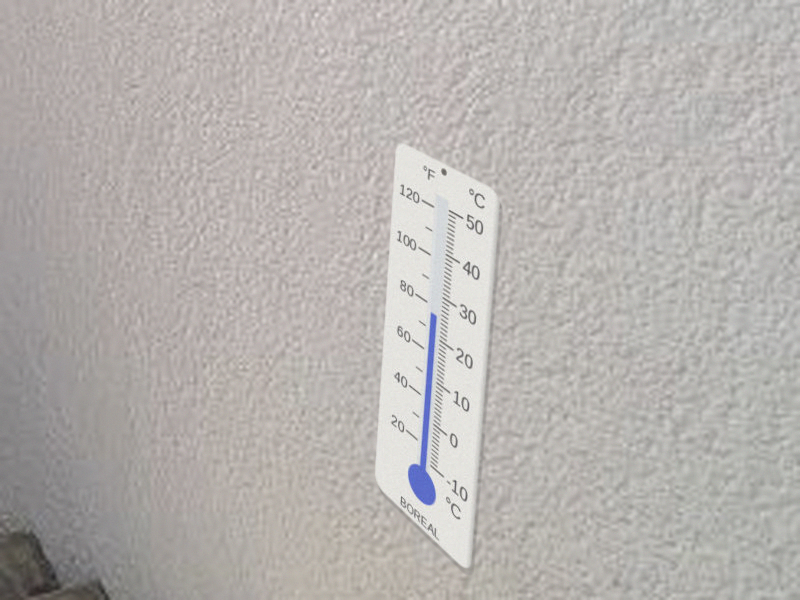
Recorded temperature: 25 °C
